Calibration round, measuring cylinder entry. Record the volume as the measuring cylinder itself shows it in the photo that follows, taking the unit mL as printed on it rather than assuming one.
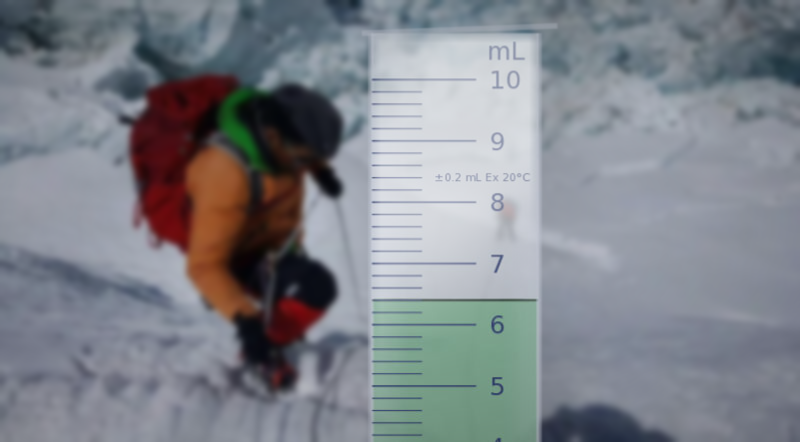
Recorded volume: 6.4 mL
